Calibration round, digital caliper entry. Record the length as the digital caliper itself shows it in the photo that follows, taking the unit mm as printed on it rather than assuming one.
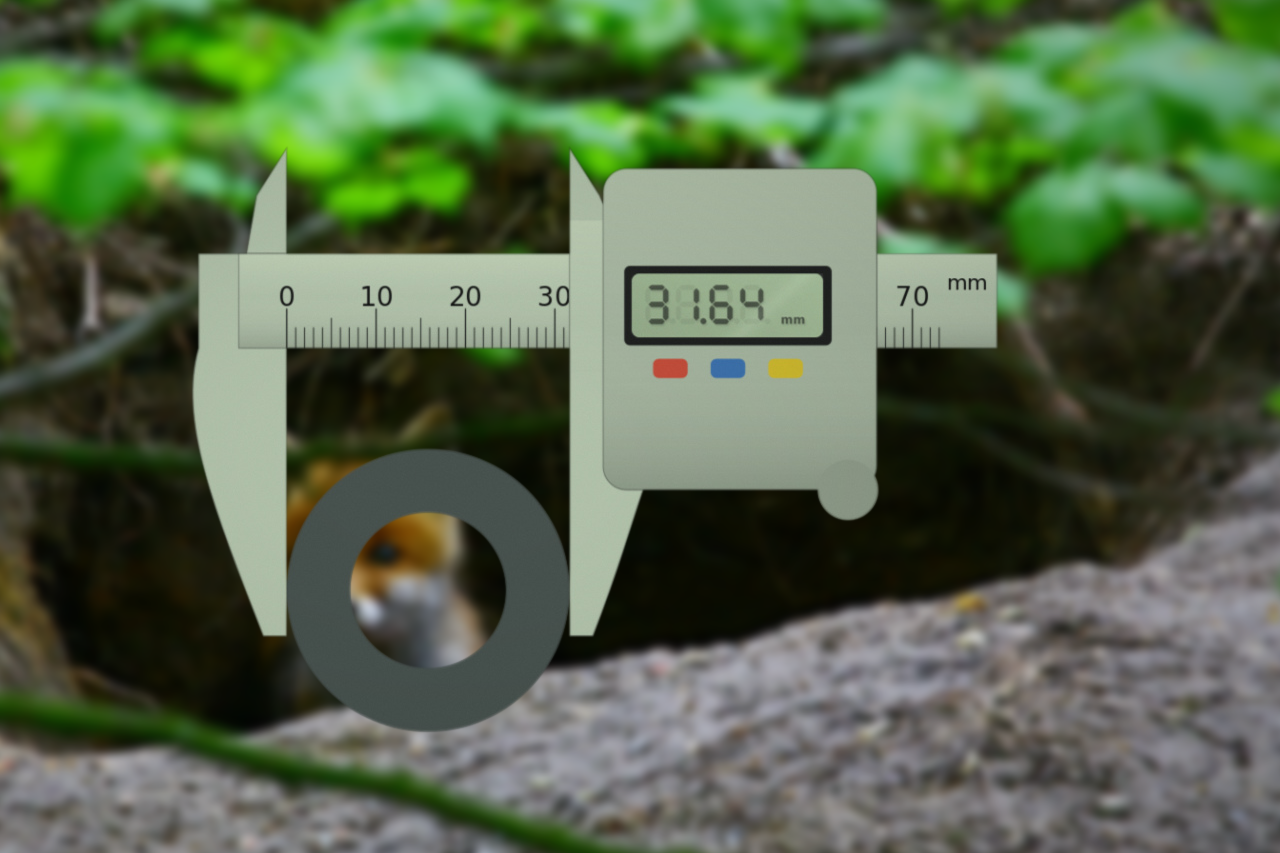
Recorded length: 31.64 mm
